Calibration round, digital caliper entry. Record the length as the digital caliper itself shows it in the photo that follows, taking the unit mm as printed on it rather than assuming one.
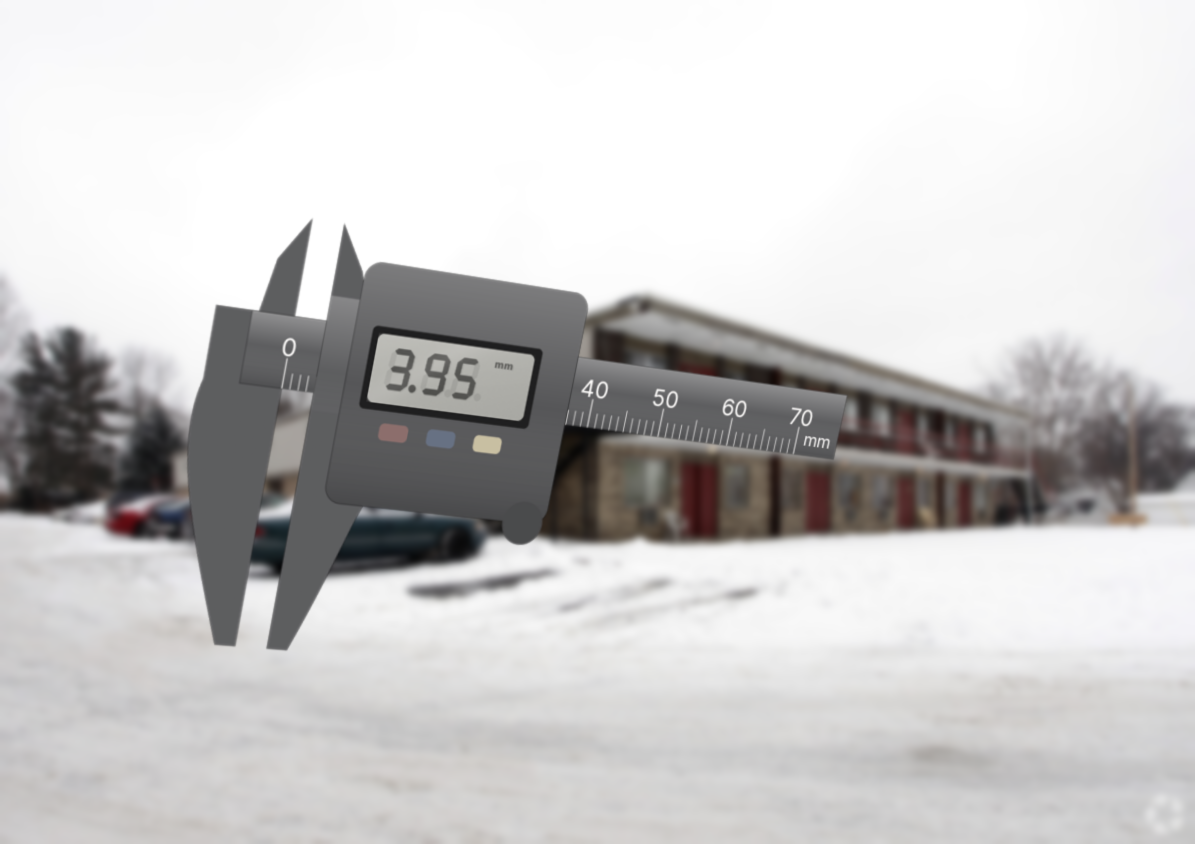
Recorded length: 3.95 mm
